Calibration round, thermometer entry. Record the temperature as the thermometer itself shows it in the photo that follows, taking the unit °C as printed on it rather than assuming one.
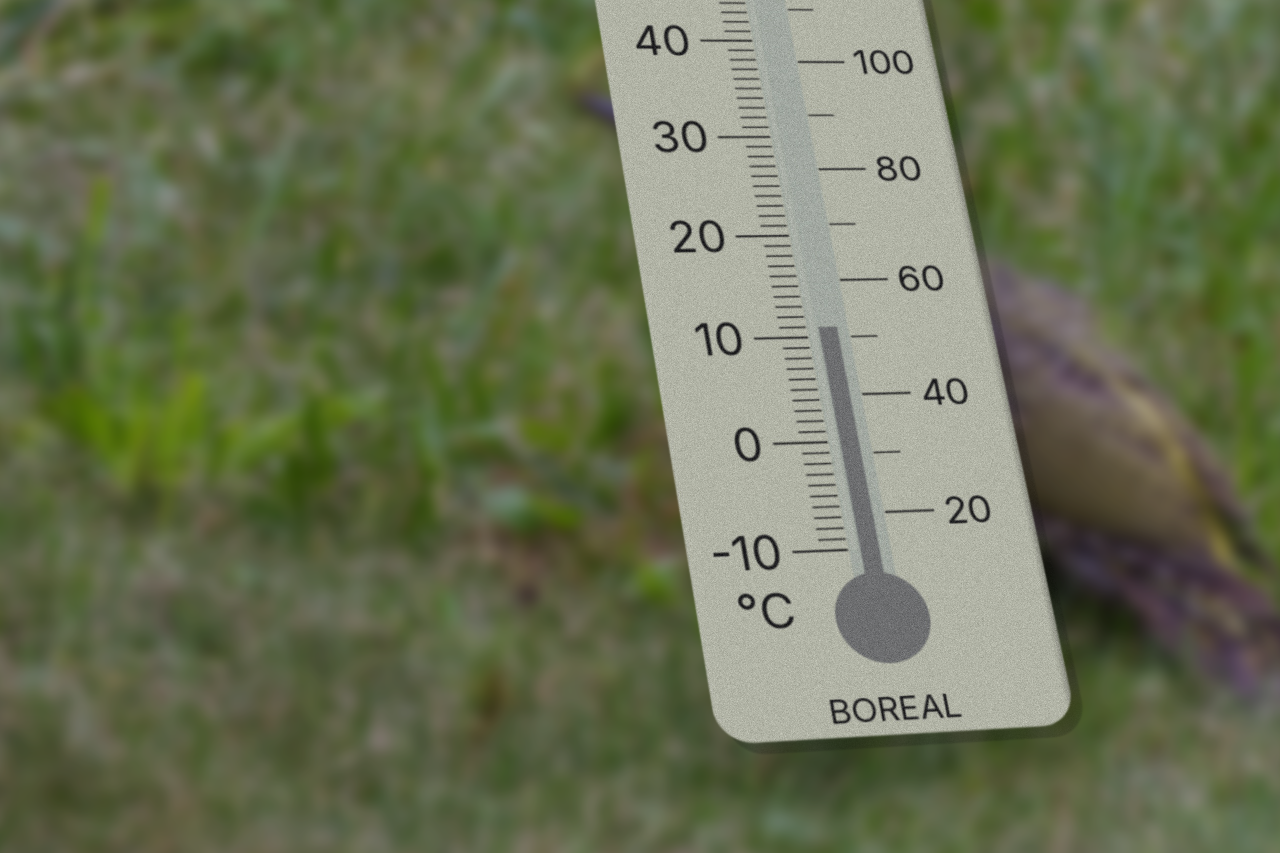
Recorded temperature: 11 °C
